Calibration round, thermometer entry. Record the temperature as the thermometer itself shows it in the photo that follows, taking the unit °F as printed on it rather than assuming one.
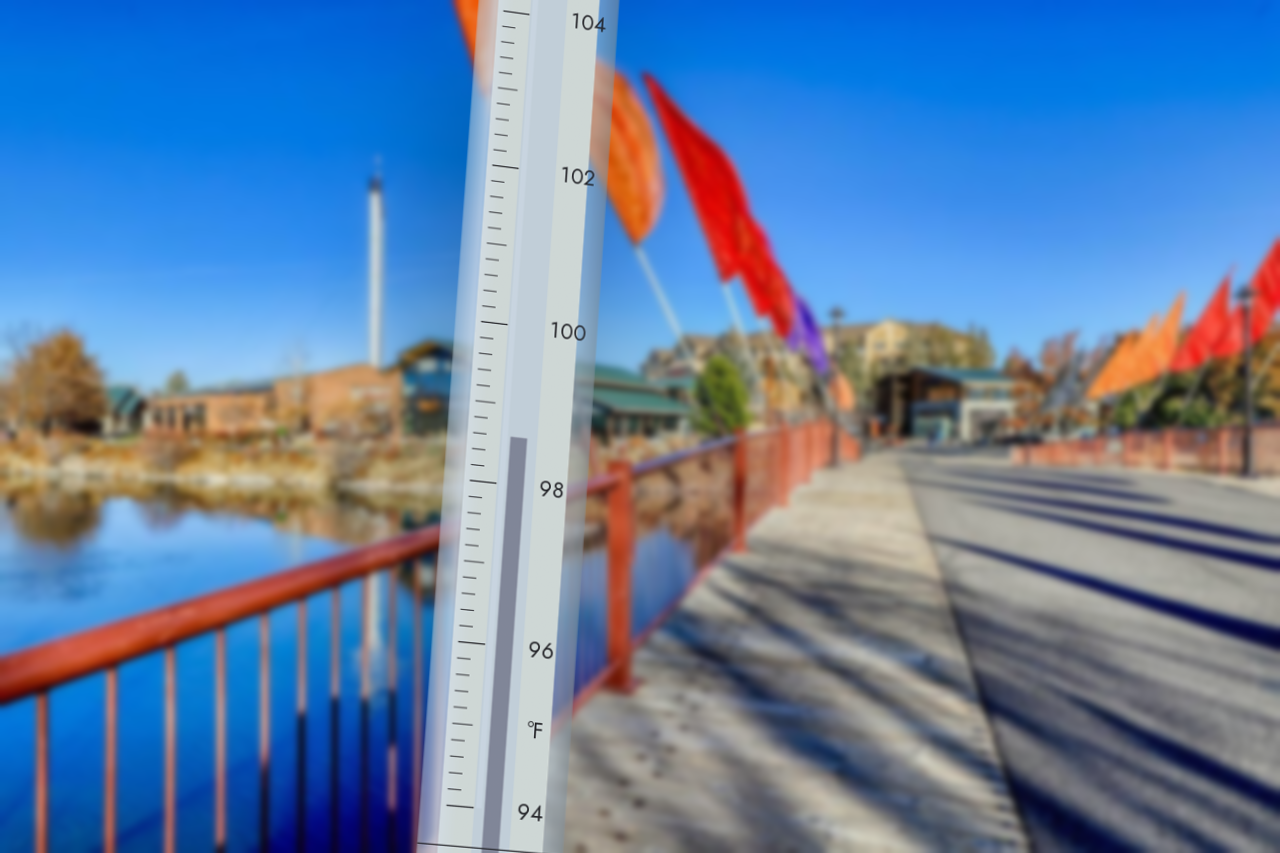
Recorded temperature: 98.6 °F
